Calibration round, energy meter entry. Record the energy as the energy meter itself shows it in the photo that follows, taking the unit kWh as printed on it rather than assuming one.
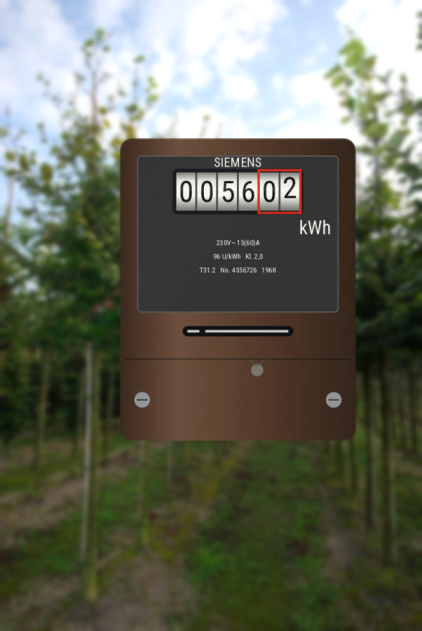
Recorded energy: 56.02 kWh
